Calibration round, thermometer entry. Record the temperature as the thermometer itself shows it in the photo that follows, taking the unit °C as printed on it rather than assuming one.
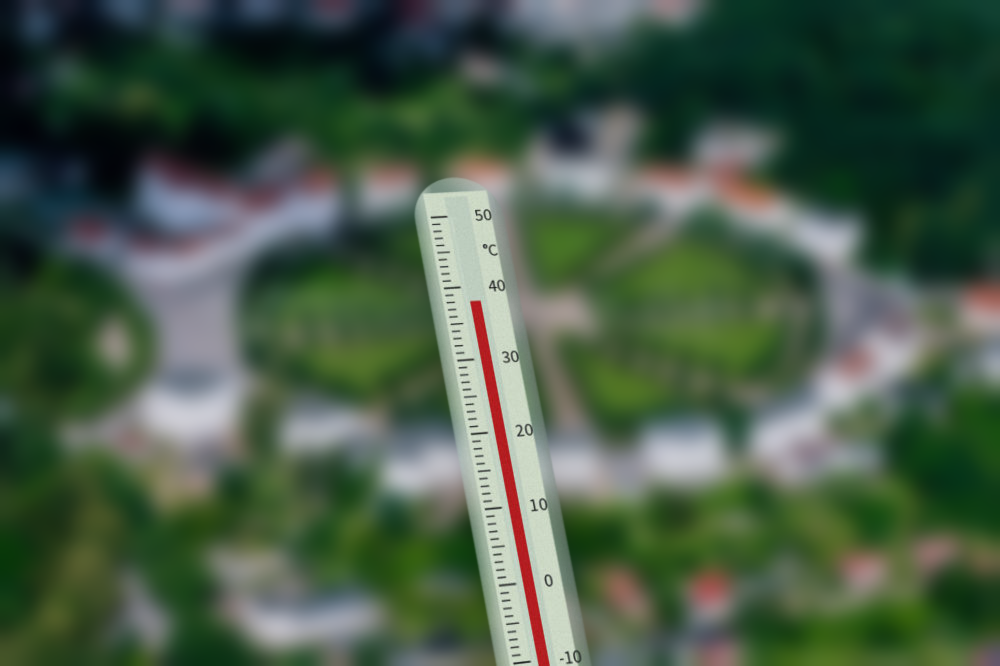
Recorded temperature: 38 °C
